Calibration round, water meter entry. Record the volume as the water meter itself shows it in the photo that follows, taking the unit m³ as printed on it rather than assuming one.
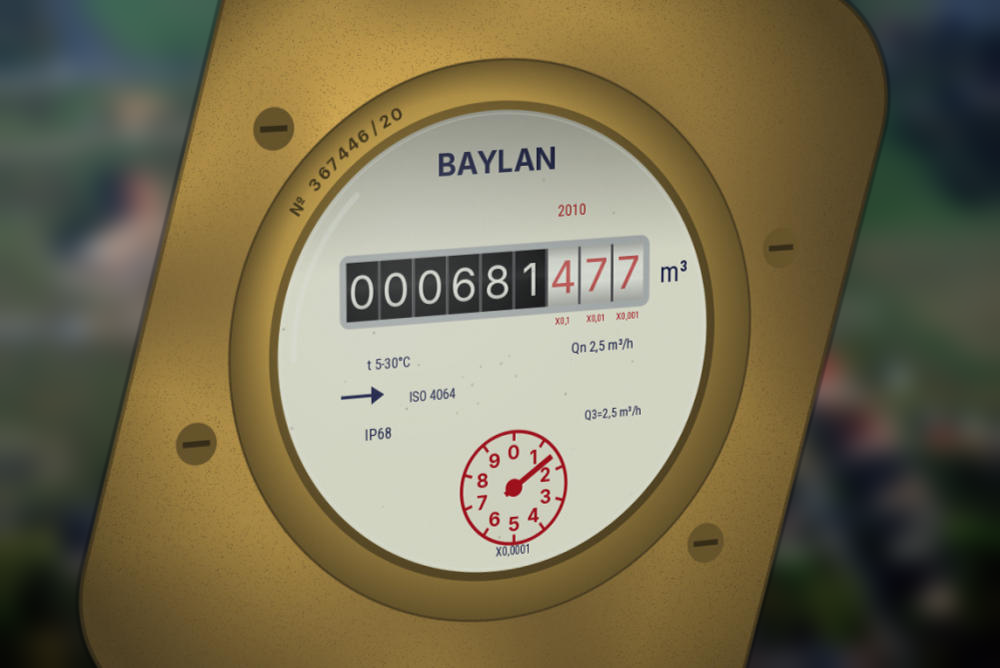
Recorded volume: 681.4771 m³
